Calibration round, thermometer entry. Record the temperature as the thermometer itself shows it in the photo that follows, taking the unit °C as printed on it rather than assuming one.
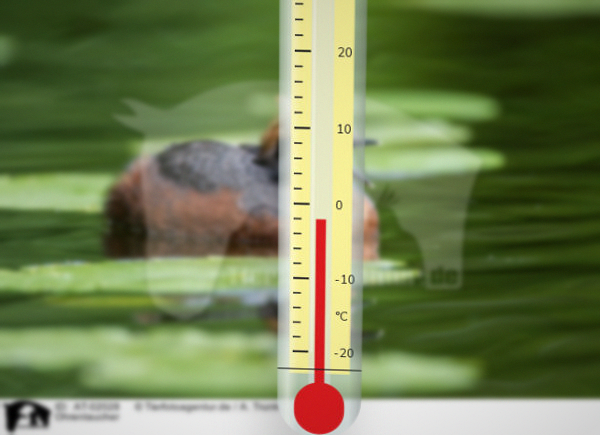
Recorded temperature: -2 °C
